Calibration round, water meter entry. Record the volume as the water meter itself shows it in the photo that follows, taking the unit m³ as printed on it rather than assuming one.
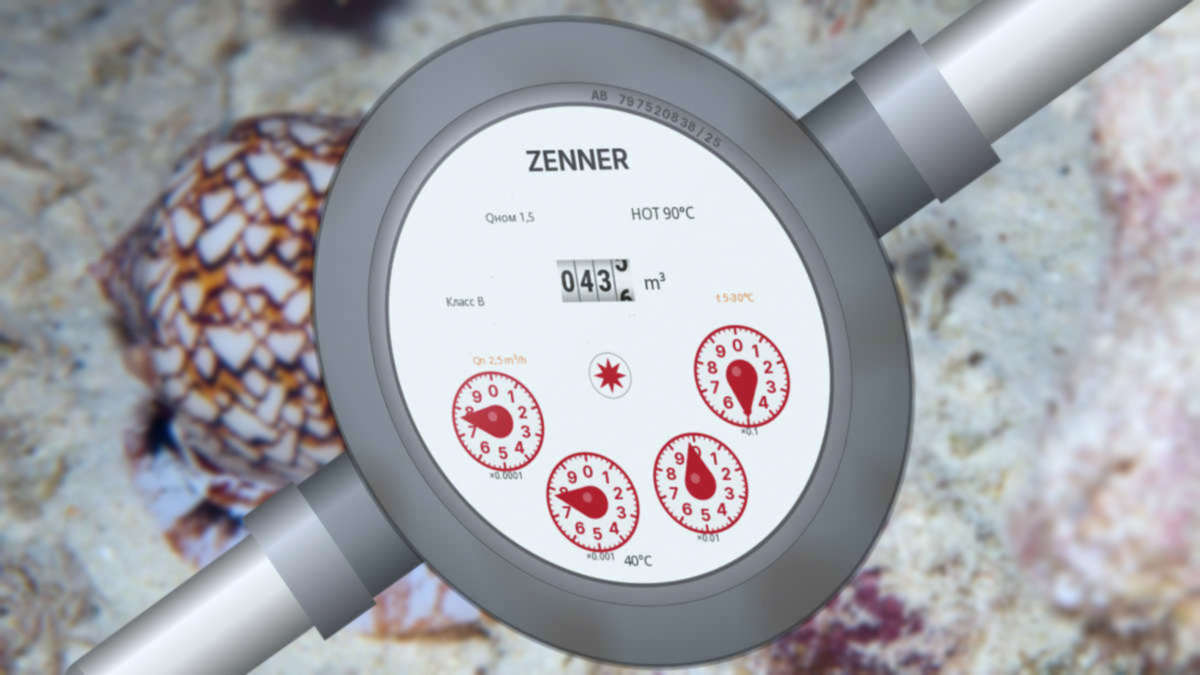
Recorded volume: 435.4977 m³
